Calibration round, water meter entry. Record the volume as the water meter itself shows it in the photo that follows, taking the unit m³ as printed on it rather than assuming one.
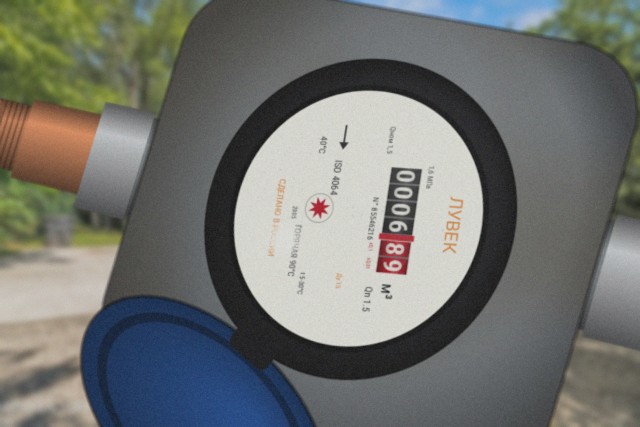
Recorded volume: 6.89 m³
